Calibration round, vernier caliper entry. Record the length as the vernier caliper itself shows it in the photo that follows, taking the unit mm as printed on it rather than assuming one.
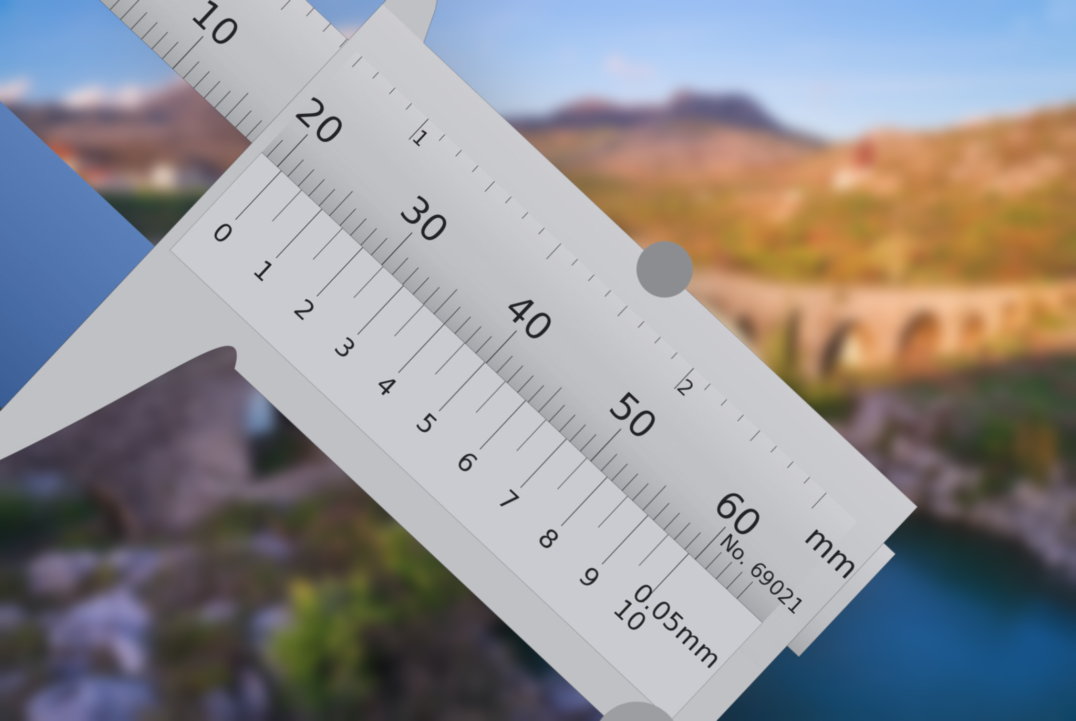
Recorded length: 20.4 mm
